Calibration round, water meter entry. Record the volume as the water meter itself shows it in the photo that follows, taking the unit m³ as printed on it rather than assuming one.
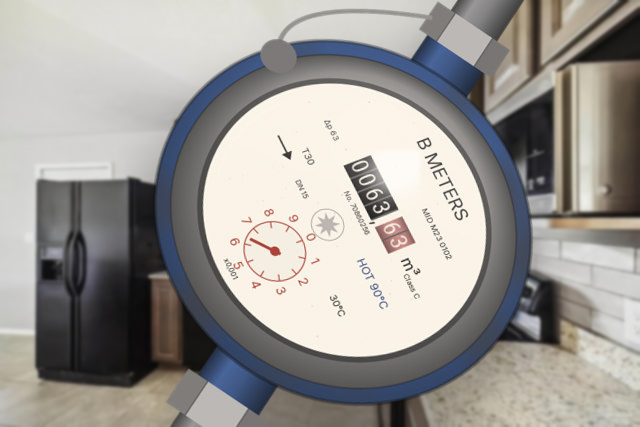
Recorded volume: 63.636 m³
